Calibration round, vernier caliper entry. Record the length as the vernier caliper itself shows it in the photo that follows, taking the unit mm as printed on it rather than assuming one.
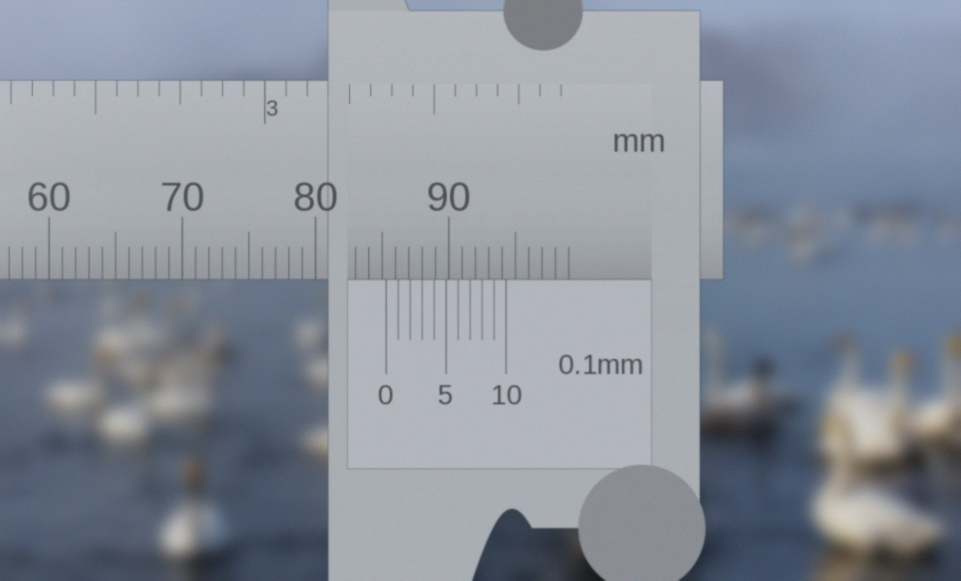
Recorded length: 85.3 mm
